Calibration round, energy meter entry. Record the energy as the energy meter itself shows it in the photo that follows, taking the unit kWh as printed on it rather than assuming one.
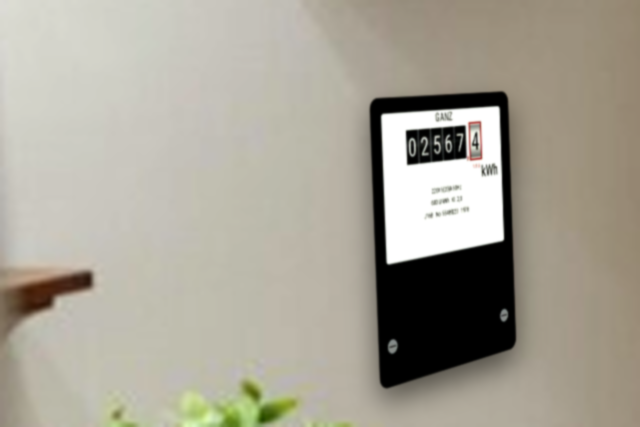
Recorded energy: 2567.4 kWh
